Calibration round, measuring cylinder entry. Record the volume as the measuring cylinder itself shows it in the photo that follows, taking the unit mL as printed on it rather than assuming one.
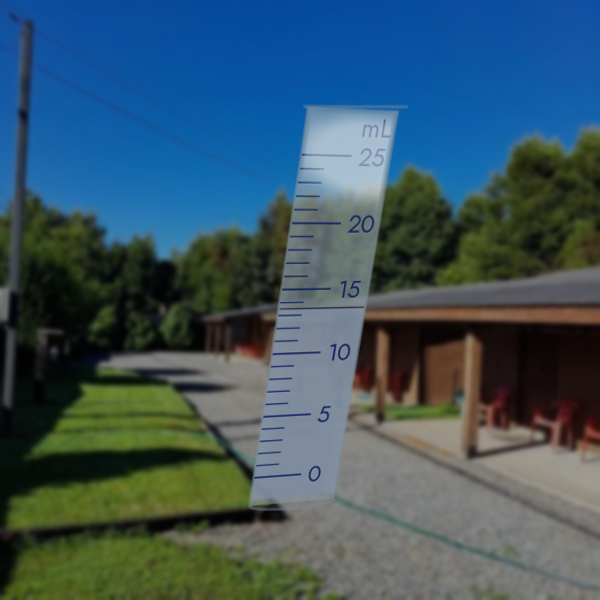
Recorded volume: 13.5 mL
